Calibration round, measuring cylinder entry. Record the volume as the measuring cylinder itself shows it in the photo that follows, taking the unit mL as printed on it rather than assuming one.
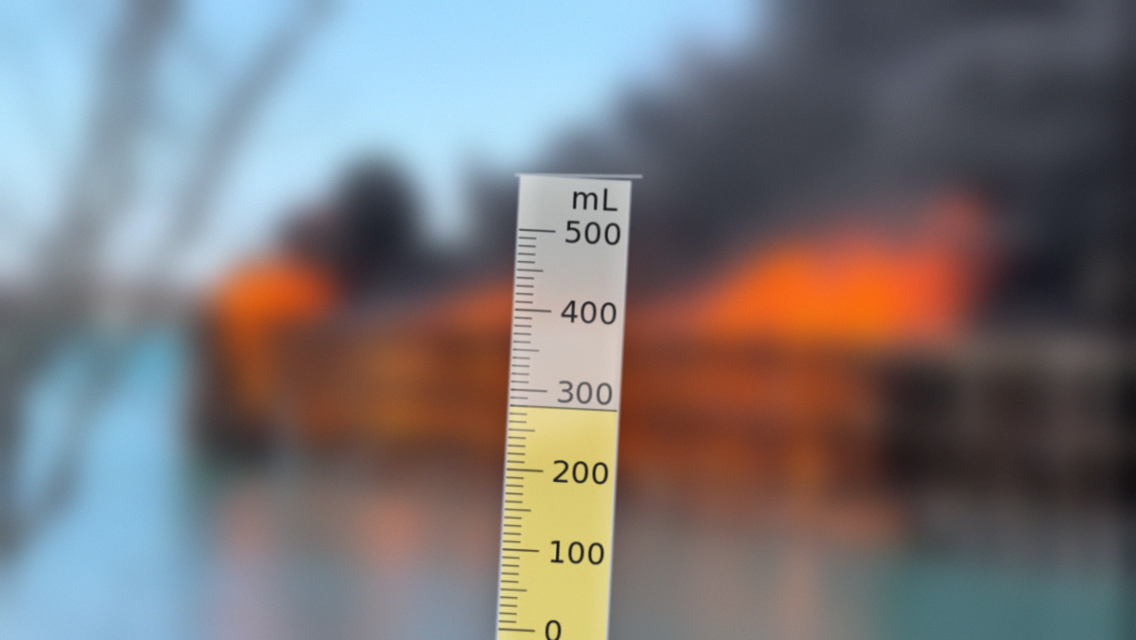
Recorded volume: 280 mL
